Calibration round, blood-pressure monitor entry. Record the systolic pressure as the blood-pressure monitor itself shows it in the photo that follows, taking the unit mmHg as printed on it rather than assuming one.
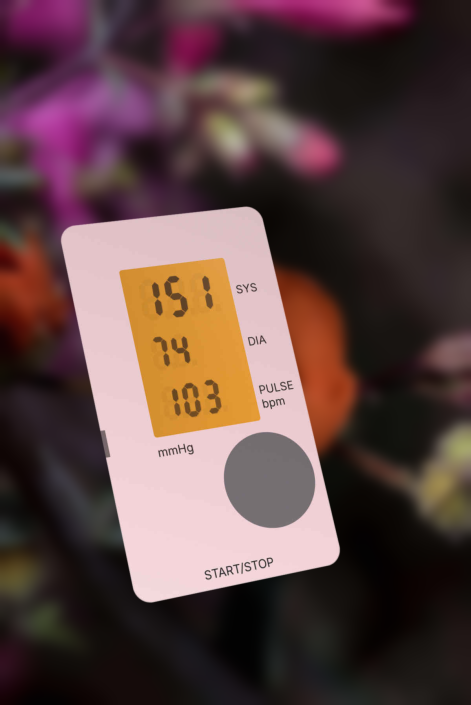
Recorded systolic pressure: 151 mmHg
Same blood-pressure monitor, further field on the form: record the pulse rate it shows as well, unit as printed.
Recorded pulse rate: 103 bpm
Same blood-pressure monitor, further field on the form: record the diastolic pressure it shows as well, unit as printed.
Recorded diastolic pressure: 74 mmHg
